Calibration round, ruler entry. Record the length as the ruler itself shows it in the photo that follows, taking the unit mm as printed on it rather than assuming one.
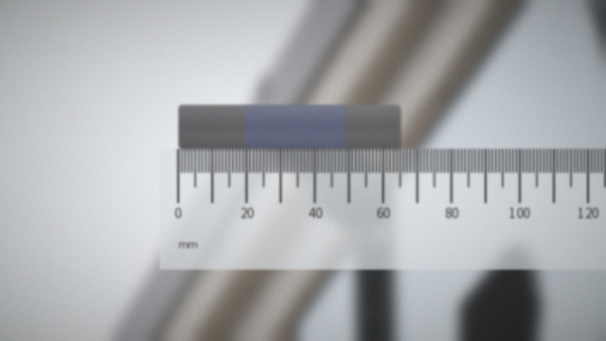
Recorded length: 65 mm
